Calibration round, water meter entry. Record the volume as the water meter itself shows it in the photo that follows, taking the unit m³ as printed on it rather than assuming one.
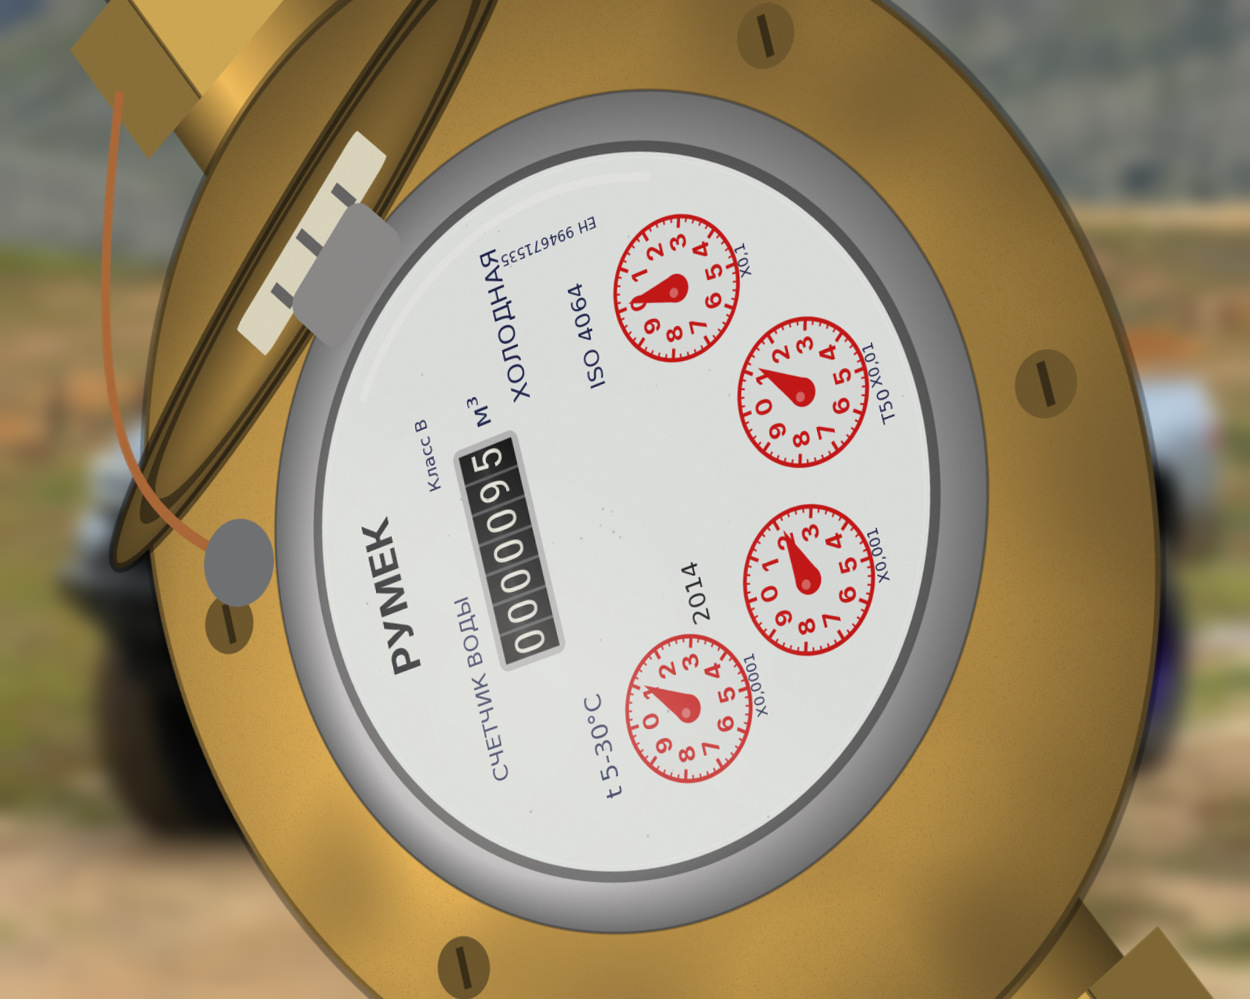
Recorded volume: 95.0121 m³
